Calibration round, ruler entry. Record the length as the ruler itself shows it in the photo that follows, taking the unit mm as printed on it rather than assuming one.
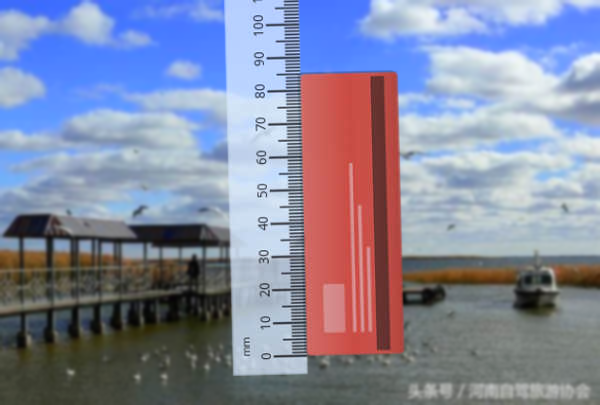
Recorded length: 85 mm
